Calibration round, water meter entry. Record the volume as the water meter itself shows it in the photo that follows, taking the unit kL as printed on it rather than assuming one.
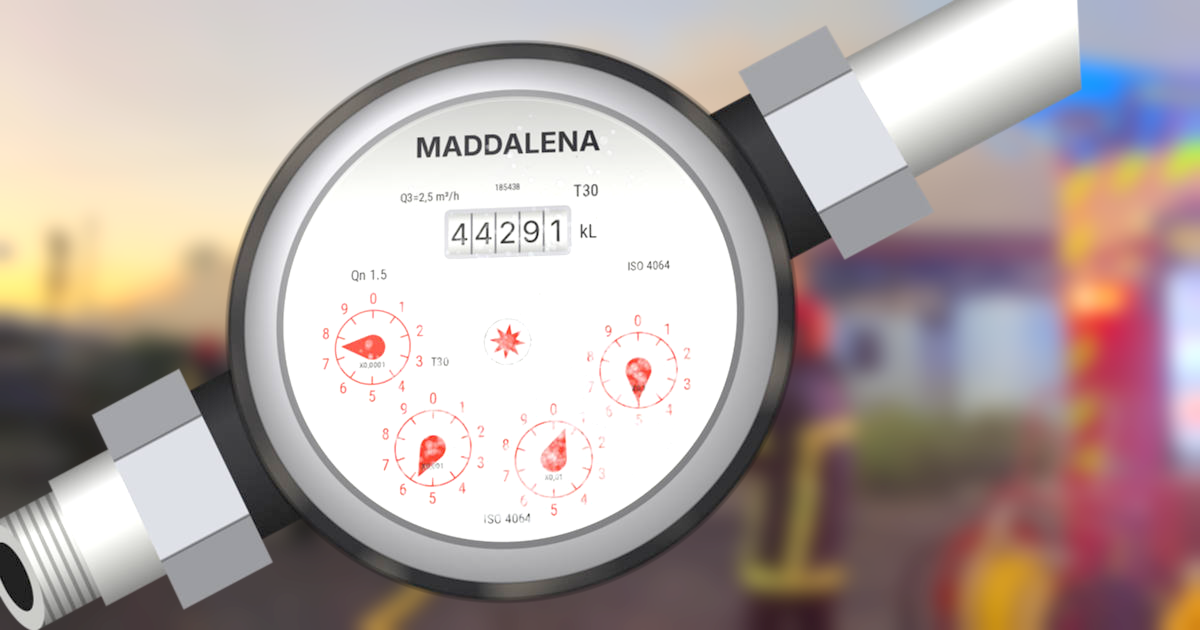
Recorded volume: 44291.5057 kL
